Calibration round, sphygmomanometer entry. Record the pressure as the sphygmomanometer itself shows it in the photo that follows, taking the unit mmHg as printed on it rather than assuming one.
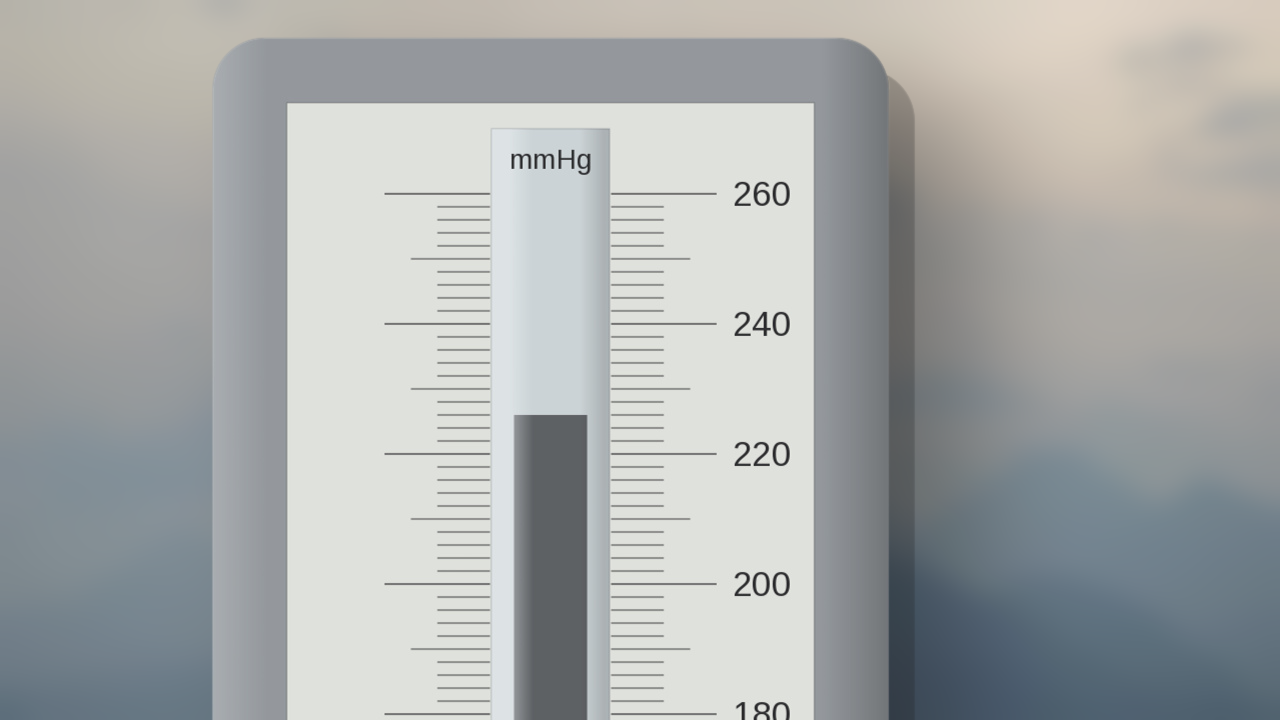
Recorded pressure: 226 mmHg
